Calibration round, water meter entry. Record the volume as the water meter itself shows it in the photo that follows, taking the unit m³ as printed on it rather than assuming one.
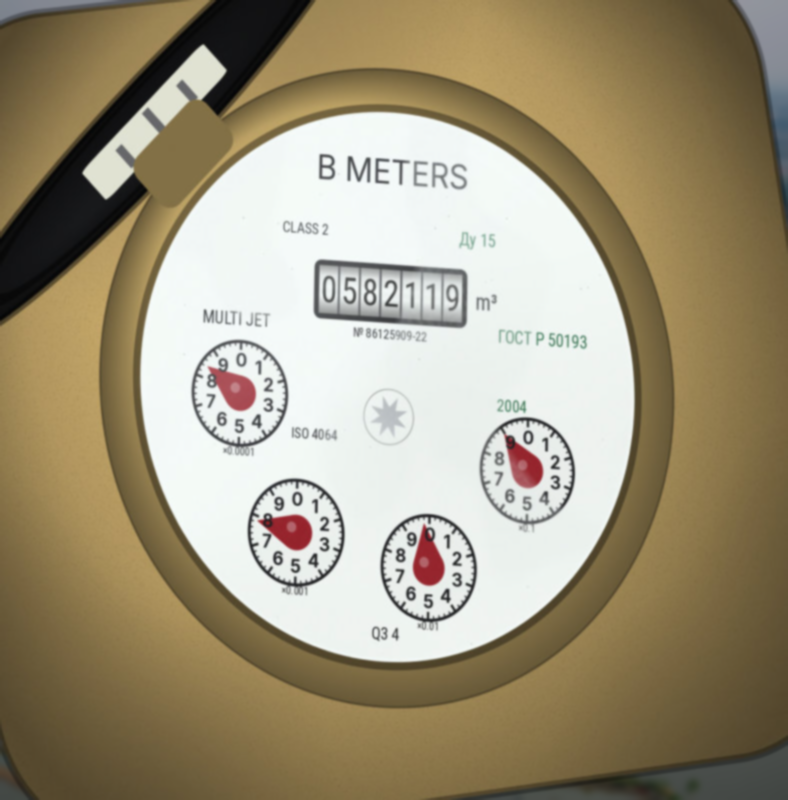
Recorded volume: 582119.8978 m³
